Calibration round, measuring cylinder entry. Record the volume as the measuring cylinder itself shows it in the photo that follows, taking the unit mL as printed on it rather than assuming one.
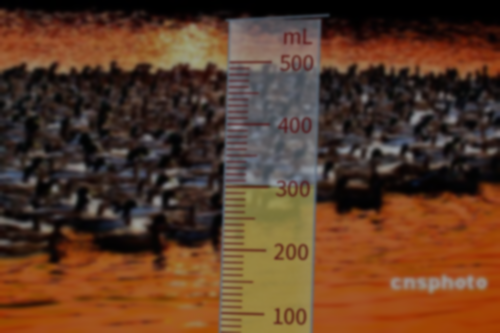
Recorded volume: 300 mL
